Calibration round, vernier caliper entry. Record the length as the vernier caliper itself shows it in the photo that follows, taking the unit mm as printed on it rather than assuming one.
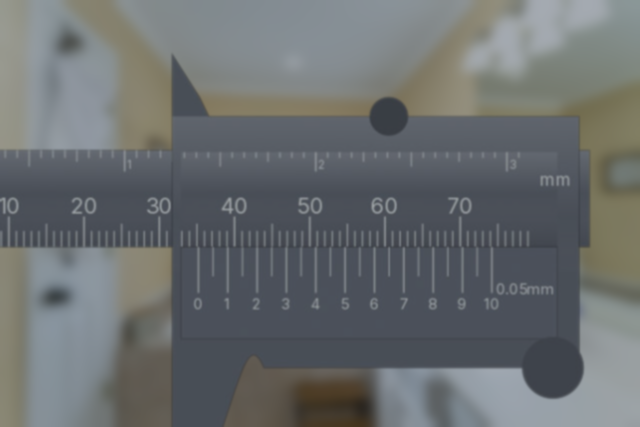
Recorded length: 35.2 mm
